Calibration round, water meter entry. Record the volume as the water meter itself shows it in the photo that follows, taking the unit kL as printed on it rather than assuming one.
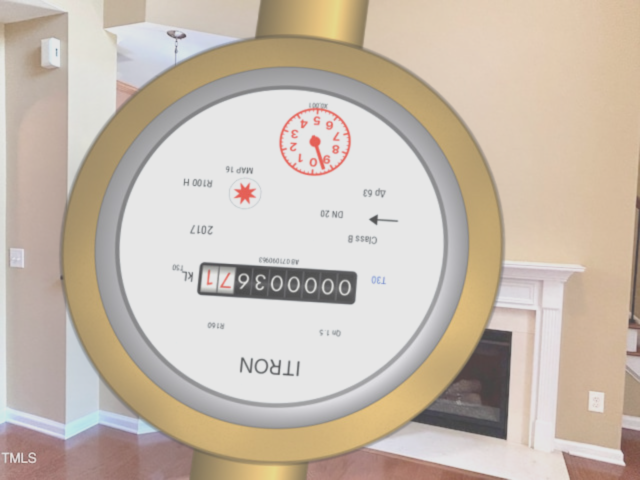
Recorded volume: 36.709 kL
